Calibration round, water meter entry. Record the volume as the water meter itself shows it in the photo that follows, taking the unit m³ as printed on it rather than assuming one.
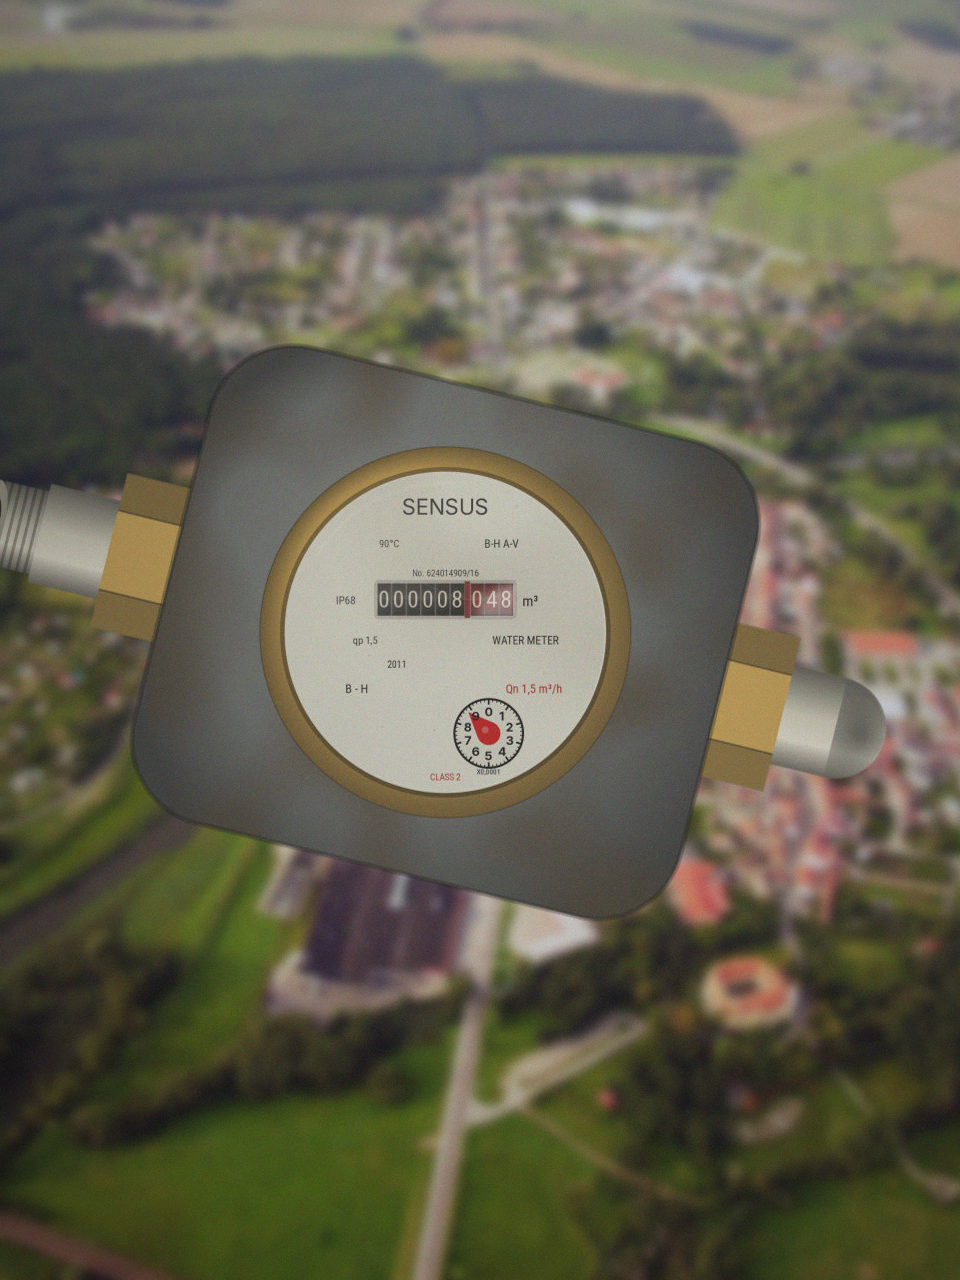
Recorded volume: 8.0488 m³
